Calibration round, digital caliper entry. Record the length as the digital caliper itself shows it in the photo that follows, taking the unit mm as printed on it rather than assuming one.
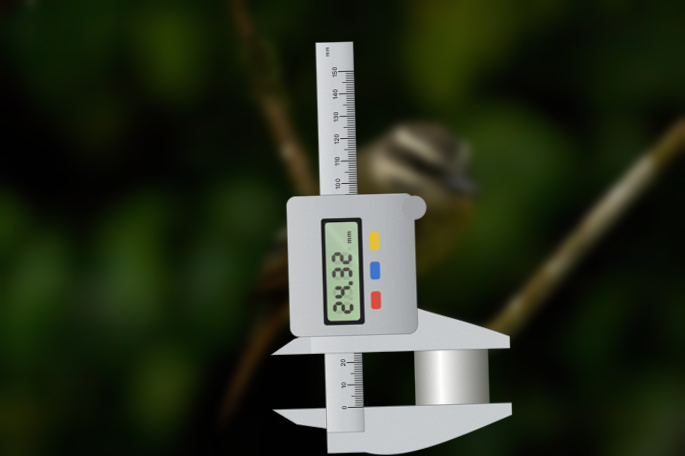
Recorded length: 24.32 mm
